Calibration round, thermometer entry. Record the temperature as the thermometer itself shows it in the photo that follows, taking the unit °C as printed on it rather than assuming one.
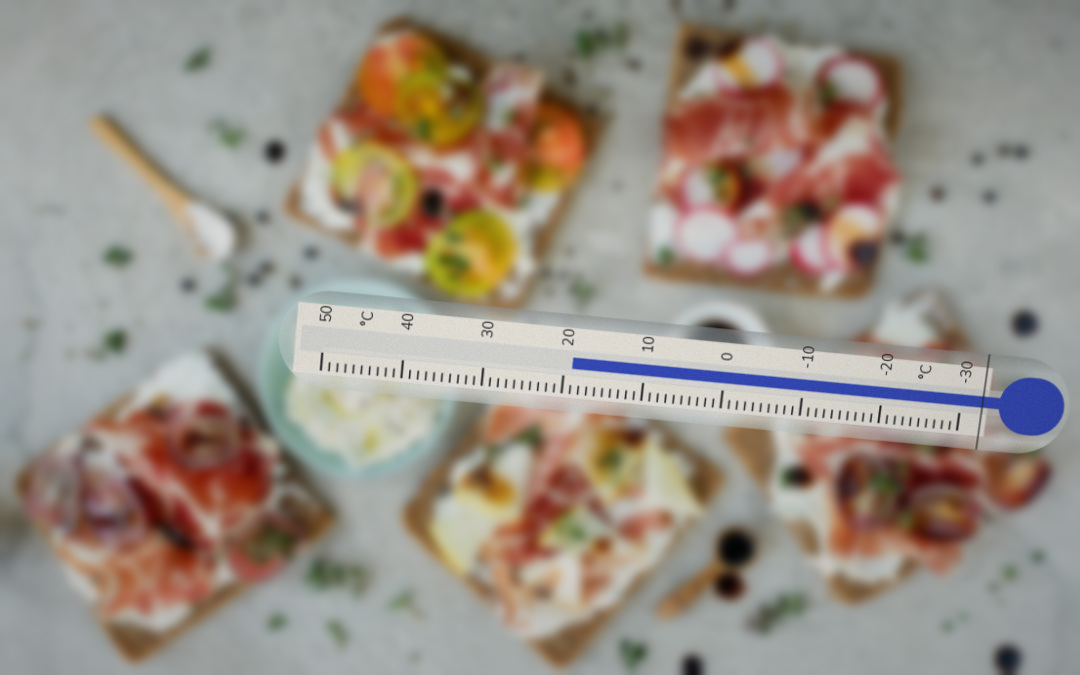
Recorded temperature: 19 °C
